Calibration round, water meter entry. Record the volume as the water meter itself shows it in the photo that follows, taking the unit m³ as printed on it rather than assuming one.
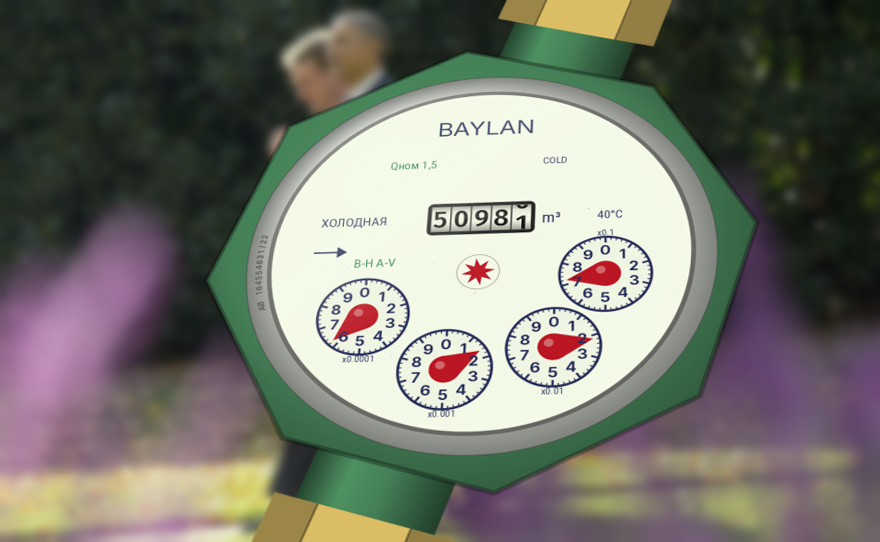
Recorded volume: 50980.7216 m³
